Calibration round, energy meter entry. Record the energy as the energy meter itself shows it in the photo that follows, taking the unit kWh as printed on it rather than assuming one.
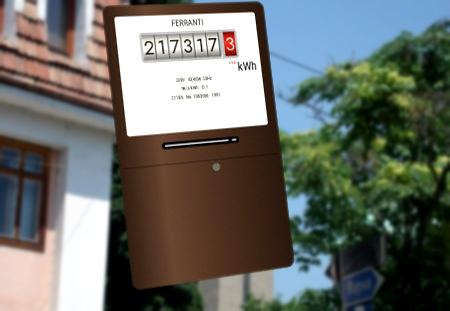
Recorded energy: 217317.3 kWh
